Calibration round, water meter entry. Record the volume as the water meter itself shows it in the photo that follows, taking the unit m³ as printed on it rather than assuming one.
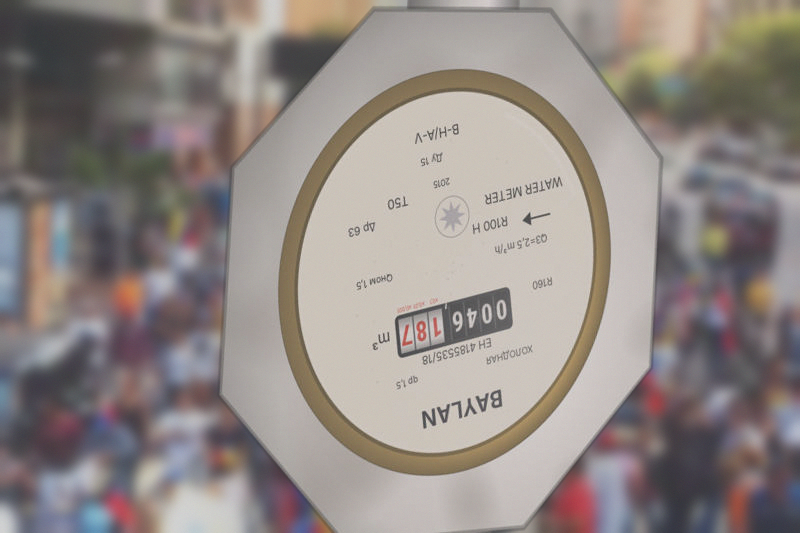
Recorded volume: 46.187 m³
